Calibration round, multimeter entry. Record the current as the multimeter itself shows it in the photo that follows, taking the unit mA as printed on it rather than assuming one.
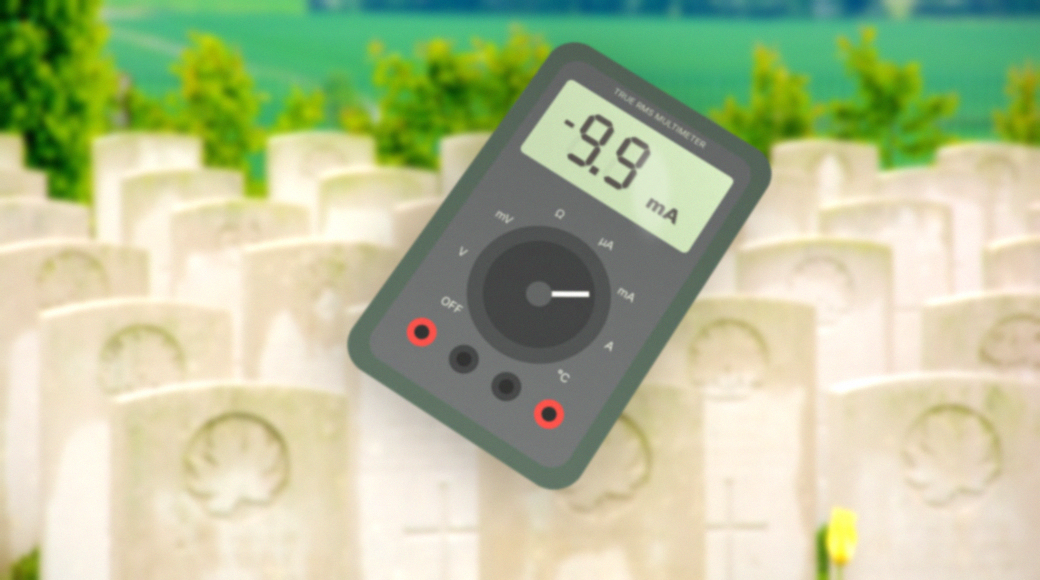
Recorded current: -9.9 mA
